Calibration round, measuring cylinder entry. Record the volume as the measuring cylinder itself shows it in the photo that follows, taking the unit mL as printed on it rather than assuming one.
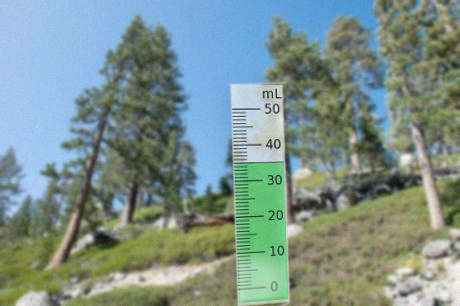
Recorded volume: 35 mL
